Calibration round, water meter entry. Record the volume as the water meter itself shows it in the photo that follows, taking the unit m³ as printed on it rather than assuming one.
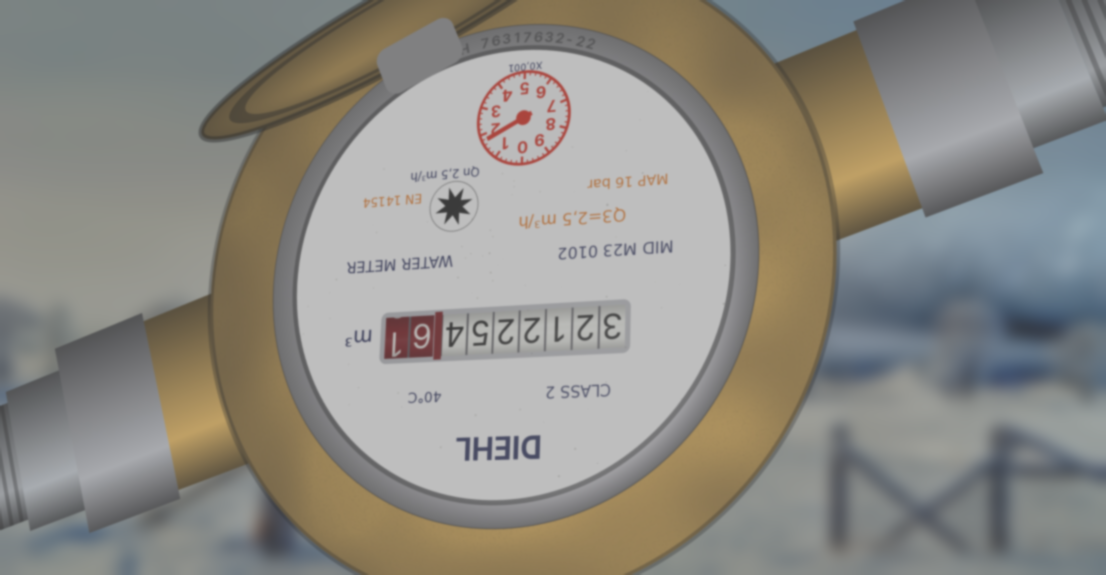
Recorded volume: 3212254.611 m³
